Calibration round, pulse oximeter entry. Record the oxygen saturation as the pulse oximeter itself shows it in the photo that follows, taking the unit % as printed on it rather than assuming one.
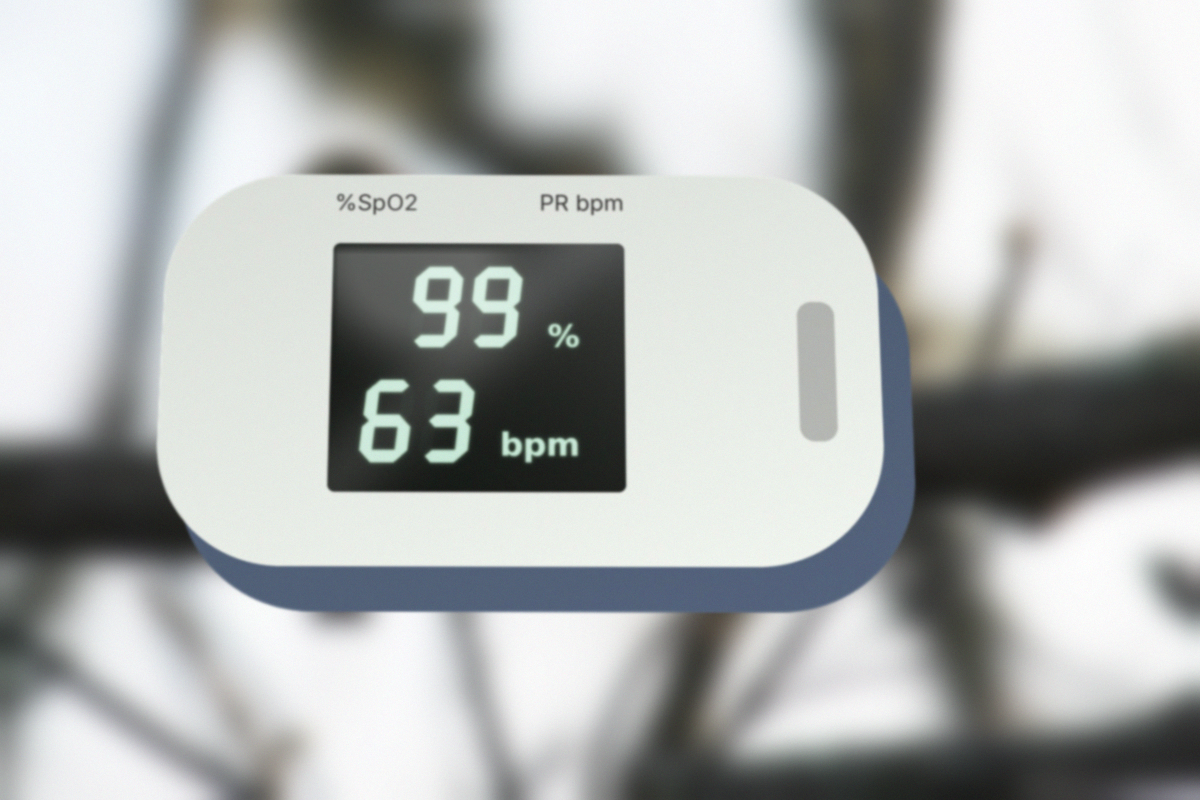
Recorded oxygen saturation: 99 %
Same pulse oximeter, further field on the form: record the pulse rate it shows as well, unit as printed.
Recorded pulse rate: 63 bpm
